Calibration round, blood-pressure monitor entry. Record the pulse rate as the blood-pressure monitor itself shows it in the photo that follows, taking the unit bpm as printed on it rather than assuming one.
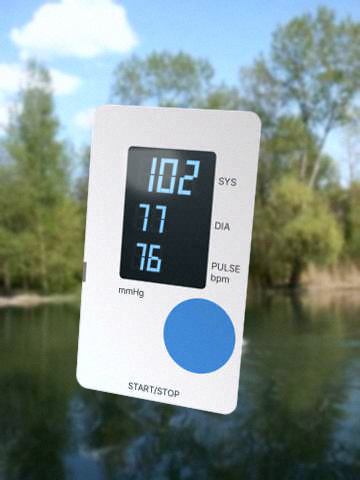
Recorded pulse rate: 76 bpm
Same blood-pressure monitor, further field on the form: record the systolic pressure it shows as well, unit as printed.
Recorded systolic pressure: 102 mmHg
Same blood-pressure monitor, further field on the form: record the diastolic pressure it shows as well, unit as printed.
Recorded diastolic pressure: 77 mmHg
